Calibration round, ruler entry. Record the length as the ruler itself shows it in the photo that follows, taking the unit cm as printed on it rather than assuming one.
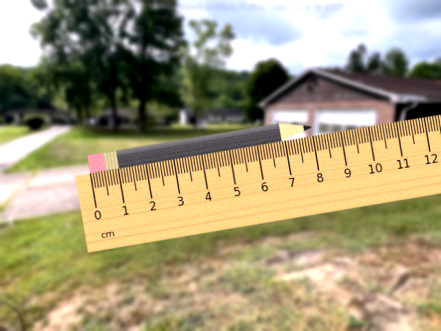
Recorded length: 8 cm
